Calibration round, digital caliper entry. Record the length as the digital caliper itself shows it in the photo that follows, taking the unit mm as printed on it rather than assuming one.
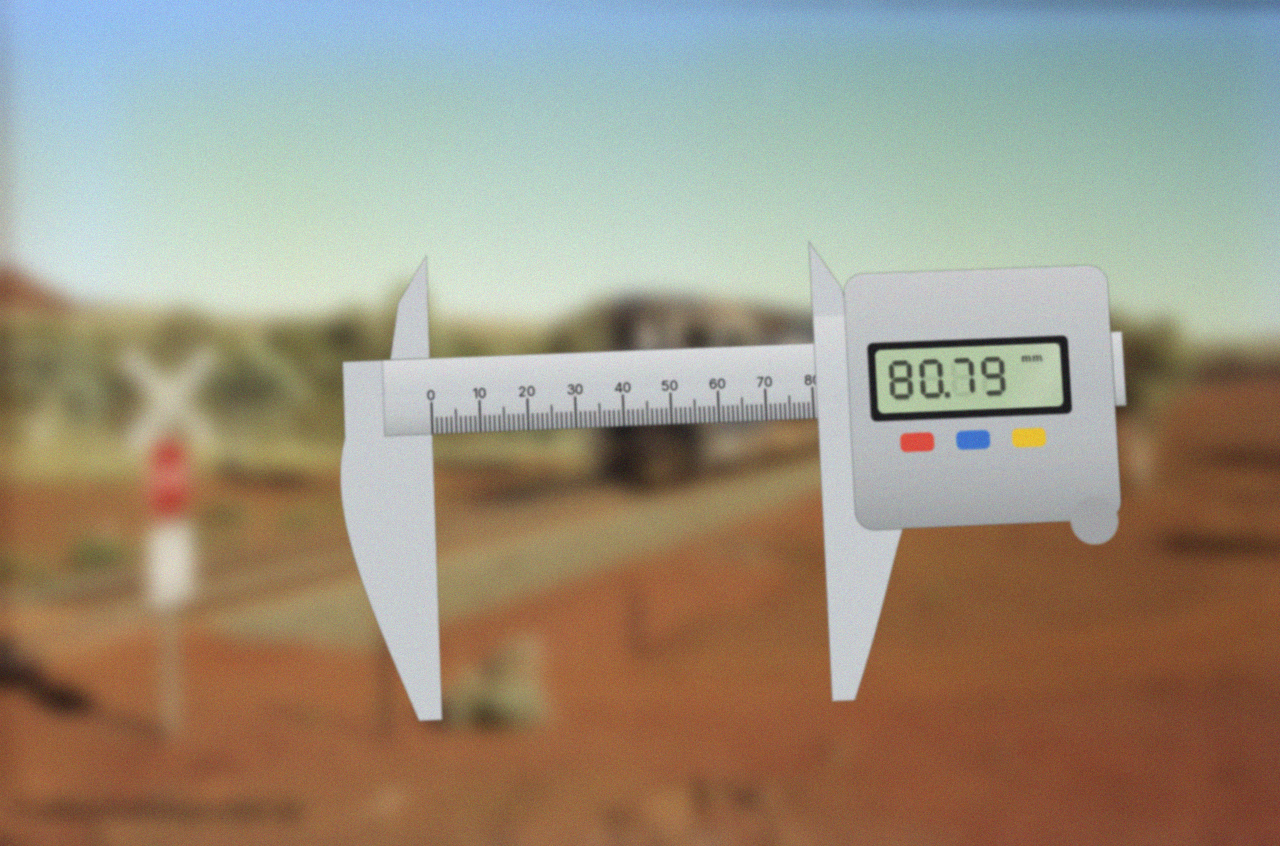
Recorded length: 80.79 mm
